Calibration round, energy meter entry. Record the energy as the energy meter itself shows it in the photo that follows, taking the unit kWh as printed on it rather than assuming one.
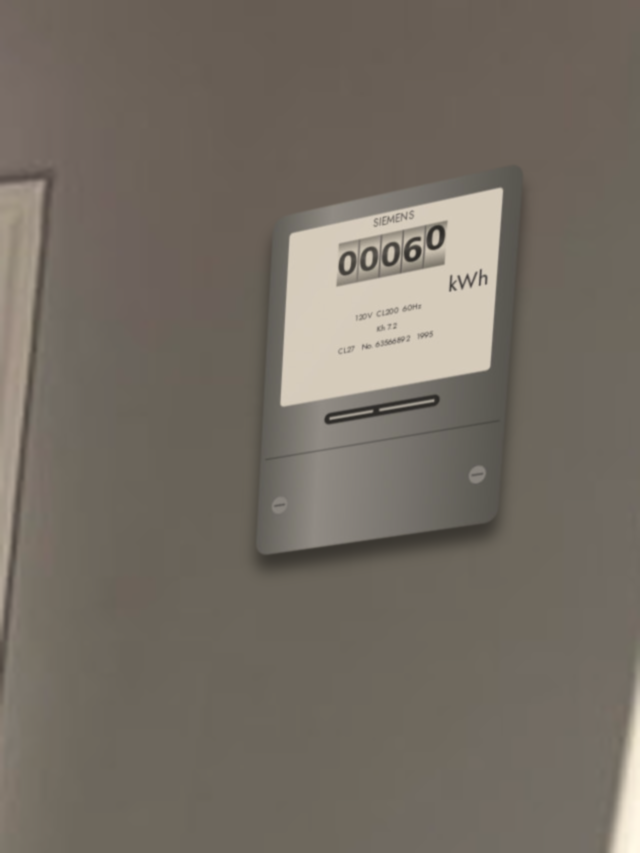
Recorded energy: 60 kWh
